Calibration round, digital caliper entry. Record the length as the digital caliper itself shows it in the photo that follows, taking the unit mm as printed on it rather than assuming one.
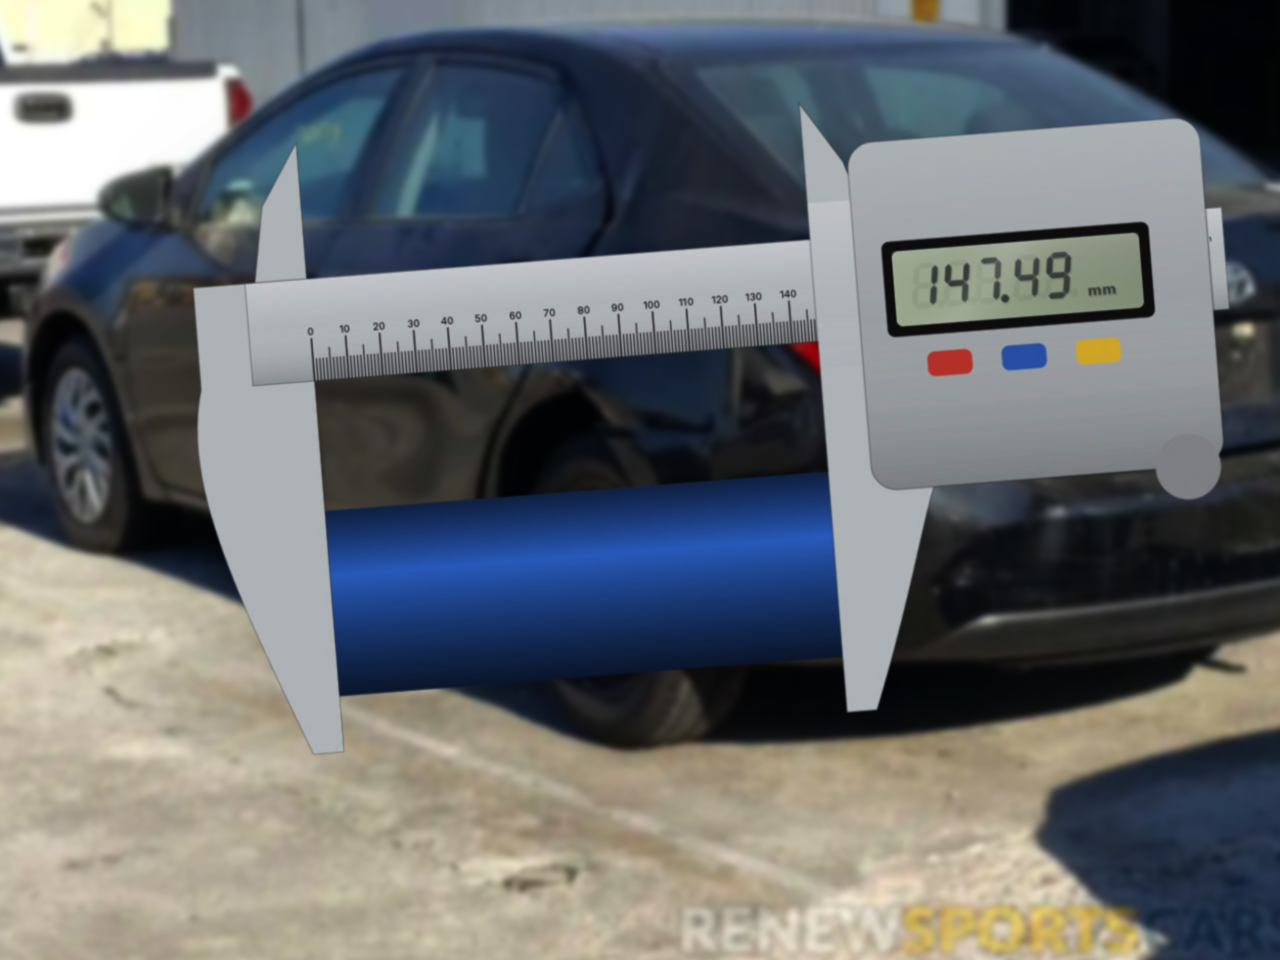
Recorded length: 147.49 mm
